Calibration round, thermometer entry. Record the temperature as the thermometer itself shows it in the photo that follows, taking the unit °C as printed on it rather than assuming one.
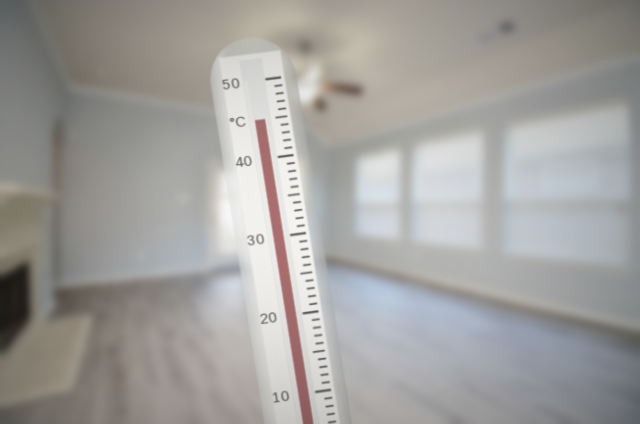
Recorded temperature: 45 °C
